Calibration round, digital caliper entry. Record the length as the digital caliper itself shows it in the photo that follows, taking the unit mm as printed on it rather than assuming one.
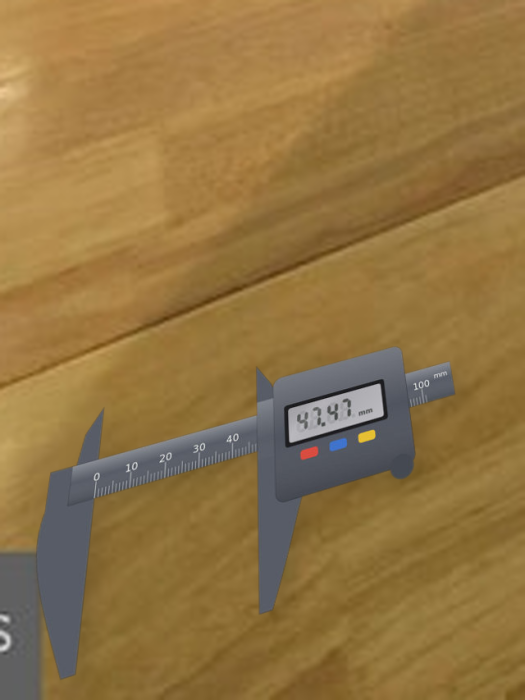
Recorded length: 47.47 mm
